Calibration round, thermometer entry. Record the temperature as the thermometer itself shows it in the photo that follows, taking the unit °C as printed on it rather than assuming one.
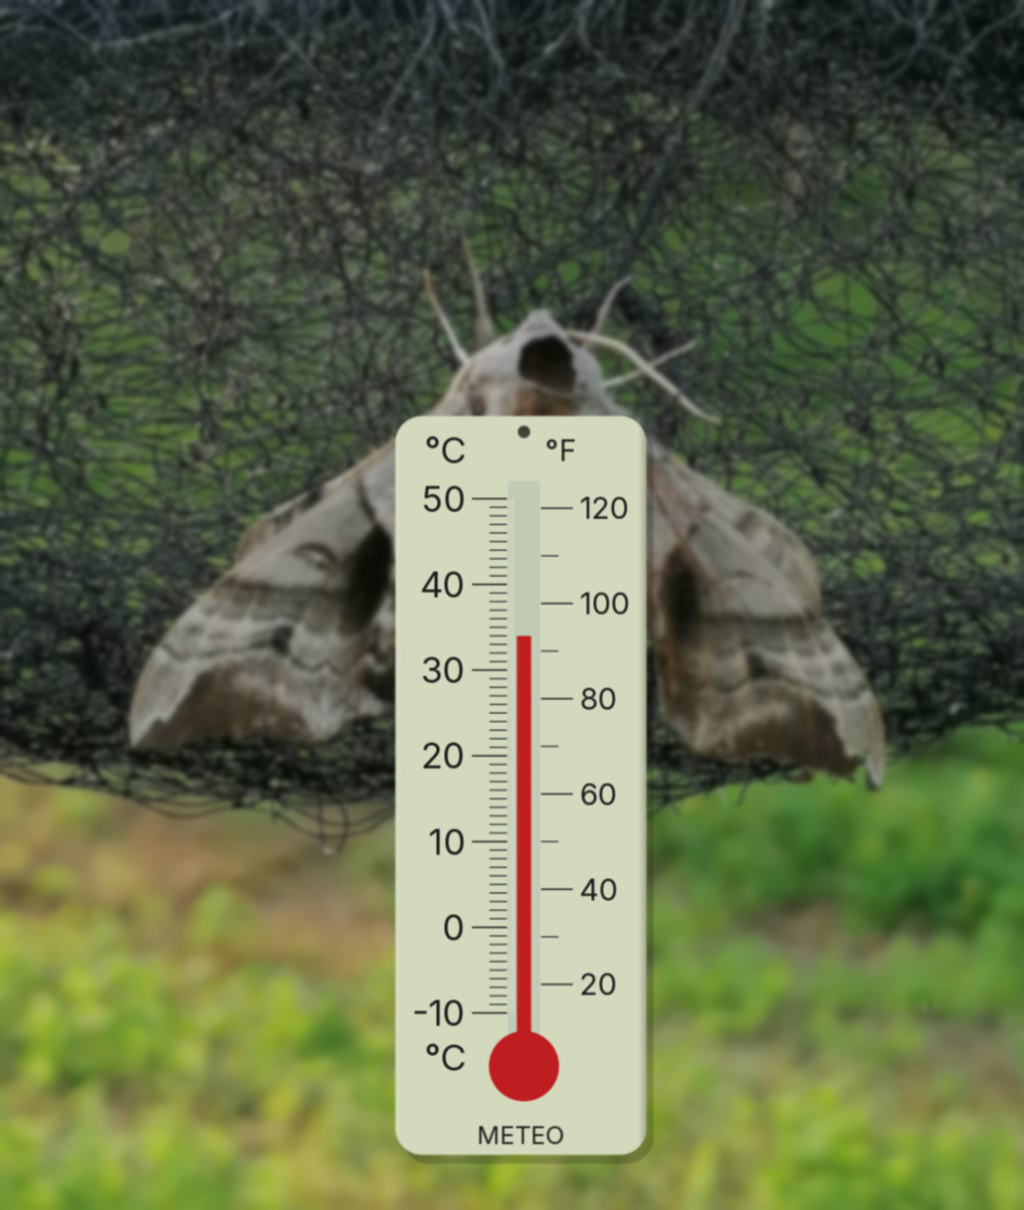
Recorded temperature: 34 °C
